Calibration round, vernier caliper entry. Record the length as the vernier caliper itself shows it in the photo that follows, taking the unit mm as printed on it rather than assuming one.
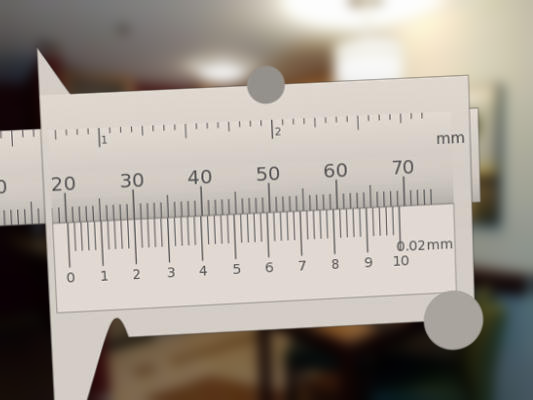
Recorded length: 20.2 mm
